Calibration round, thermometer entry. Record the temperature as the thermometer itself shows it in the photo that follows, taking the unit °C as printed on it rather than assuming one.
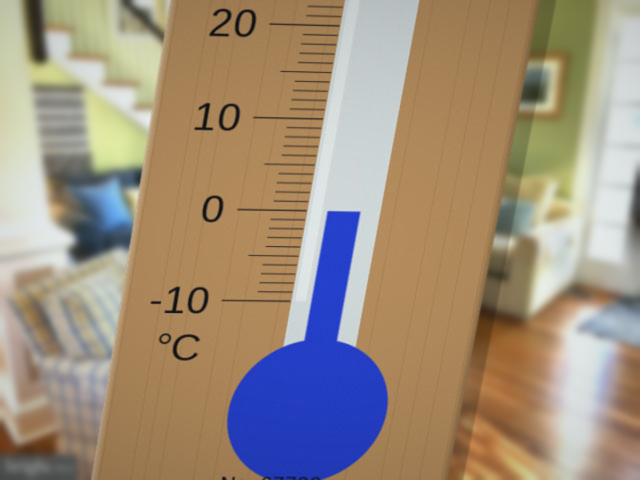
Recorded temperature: 0 °C
